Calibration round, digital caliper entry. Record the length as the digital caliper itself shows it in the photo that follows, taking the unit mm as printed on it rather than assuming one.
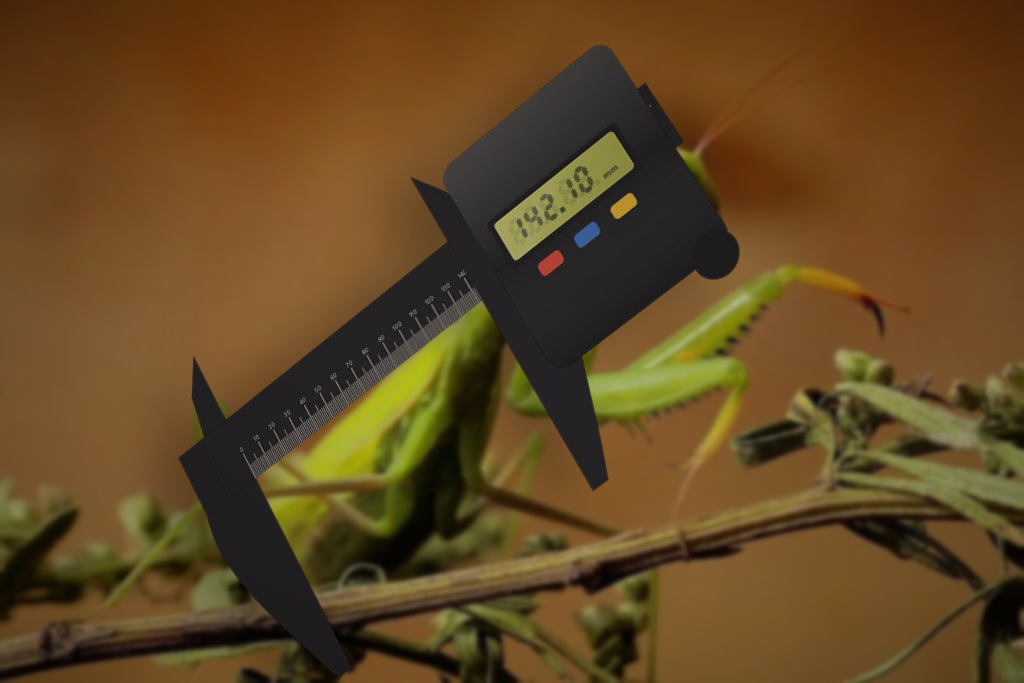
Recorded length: 142.10 mm
